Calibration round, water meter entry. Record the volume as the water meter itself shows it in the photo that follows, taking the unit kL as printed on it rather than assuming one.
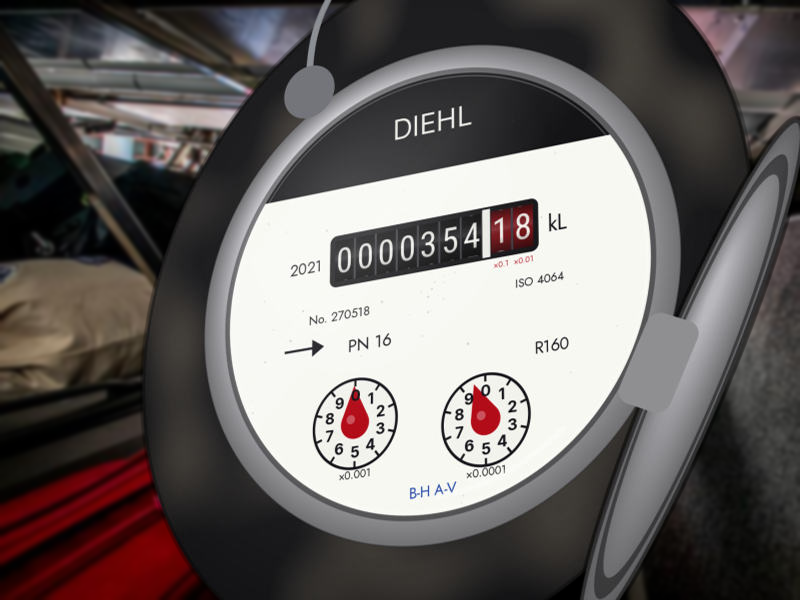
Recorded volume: 354.1799 kL
